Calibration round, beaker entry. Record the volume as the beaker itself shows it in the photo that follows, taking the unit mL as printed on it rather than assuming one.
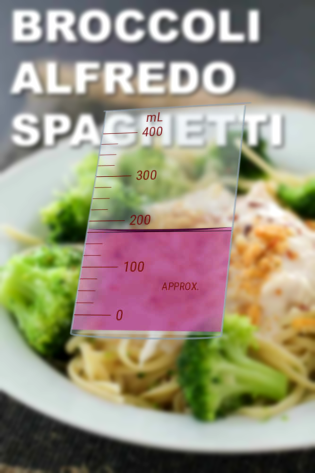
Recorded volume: 175 mL
